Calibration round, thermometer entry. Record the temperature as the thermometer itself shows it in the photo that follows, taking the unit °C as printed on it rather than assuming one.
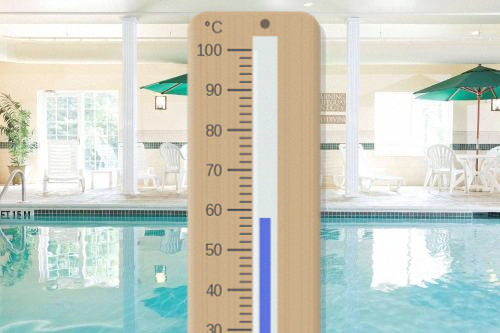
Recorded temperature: 58 °C
